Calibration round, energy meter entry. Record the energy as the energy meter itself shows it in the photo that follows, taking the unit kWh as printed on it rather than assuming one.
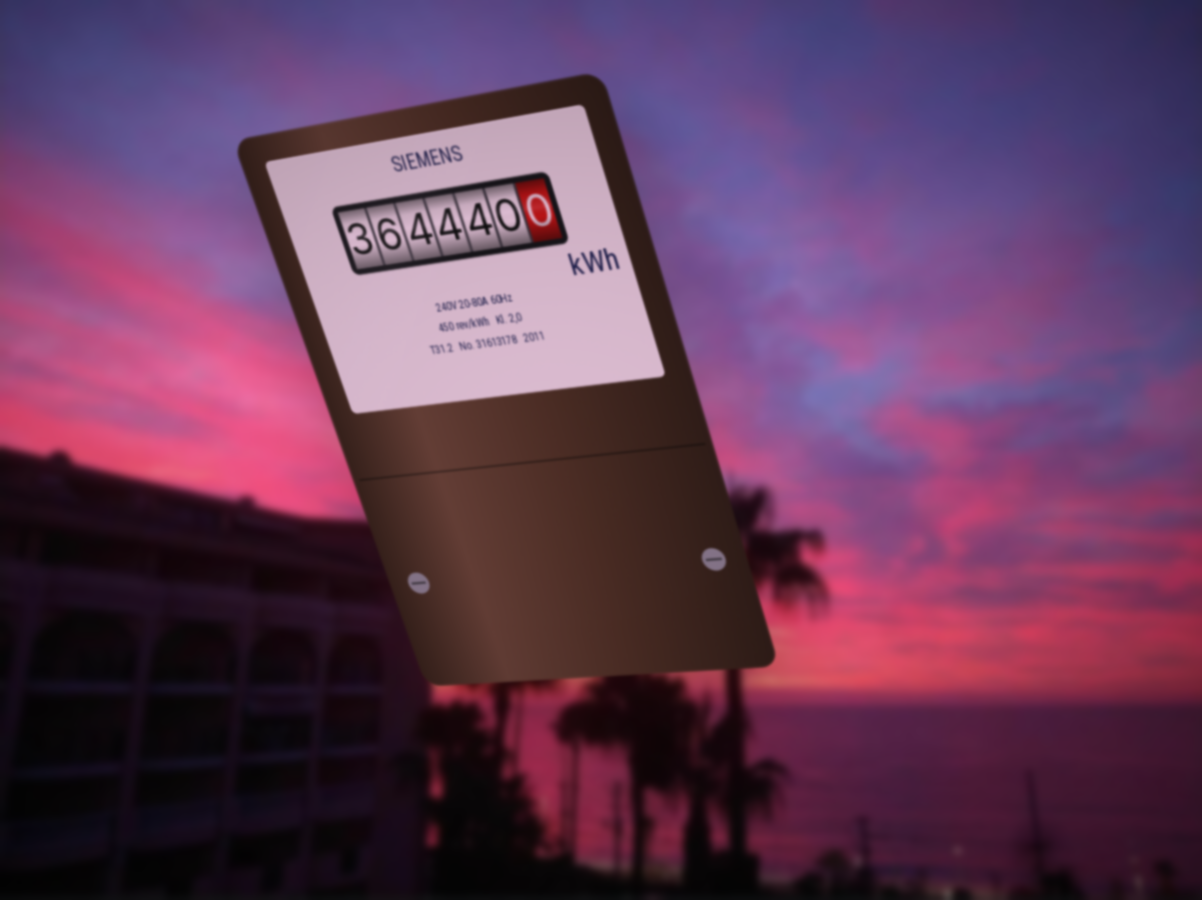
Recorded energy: 364440.0 kWh
